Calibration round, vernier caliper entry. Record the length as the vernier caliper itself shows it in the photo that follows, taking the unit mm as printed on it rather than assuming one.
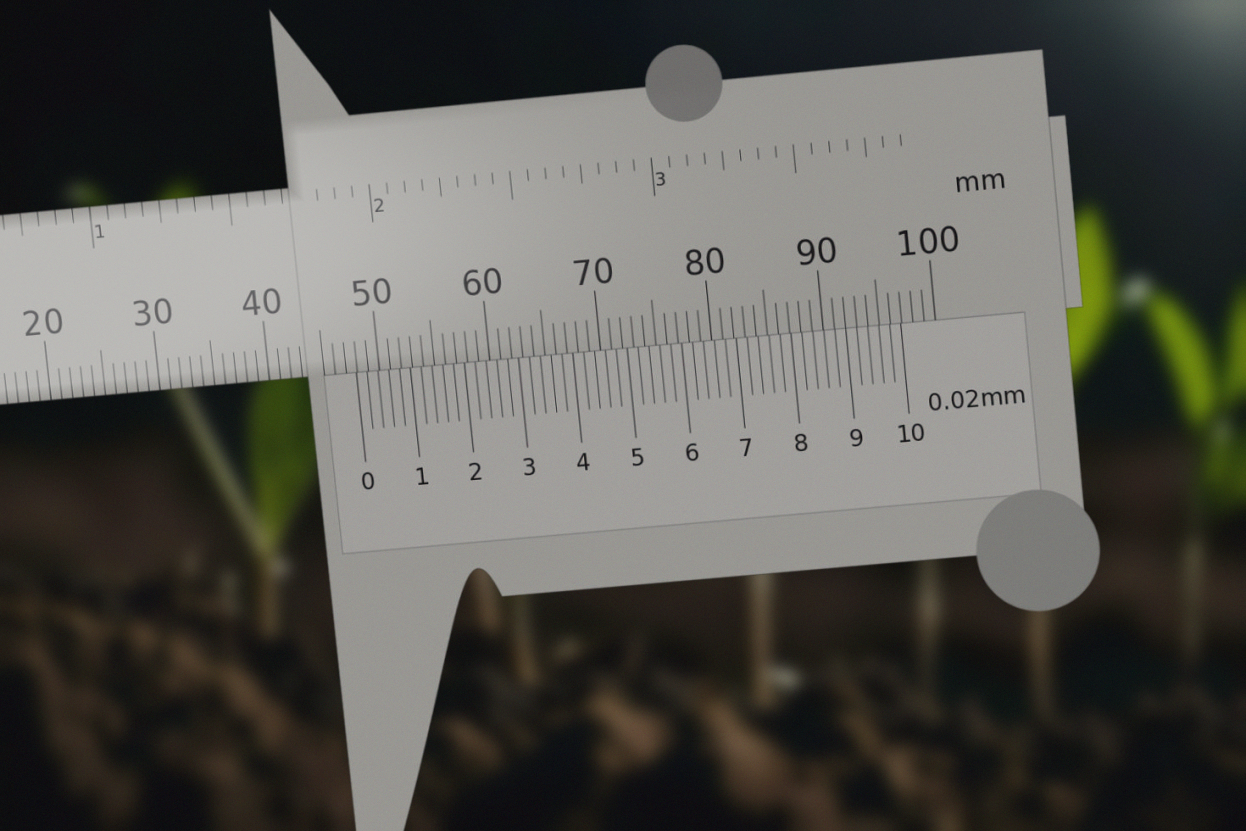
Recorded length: 47.9 mm
